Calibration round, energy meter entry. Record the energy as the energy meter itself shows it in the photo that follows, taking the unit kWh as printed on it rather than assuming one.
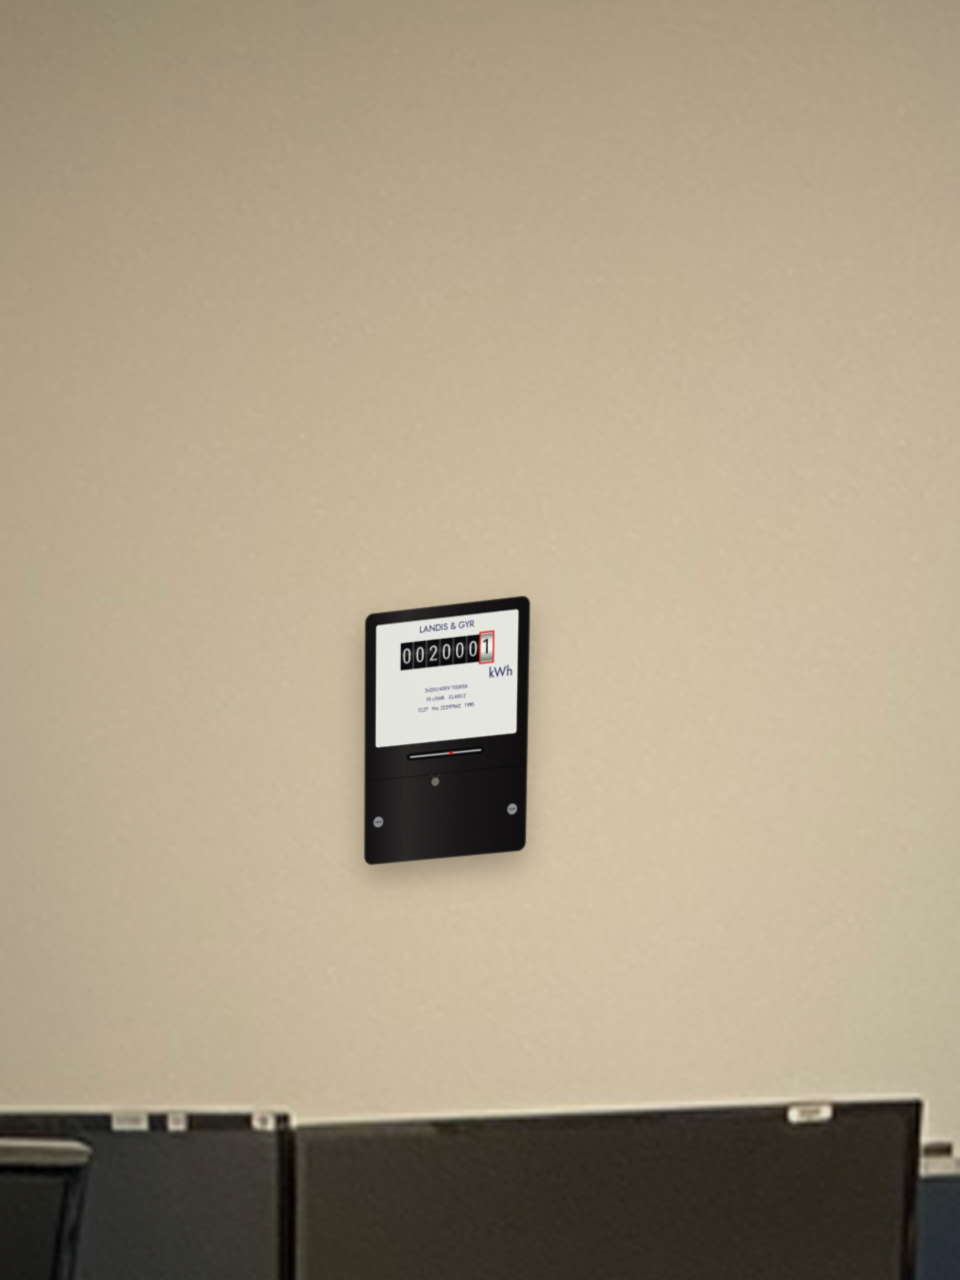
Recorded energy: 2000.1 kWh
